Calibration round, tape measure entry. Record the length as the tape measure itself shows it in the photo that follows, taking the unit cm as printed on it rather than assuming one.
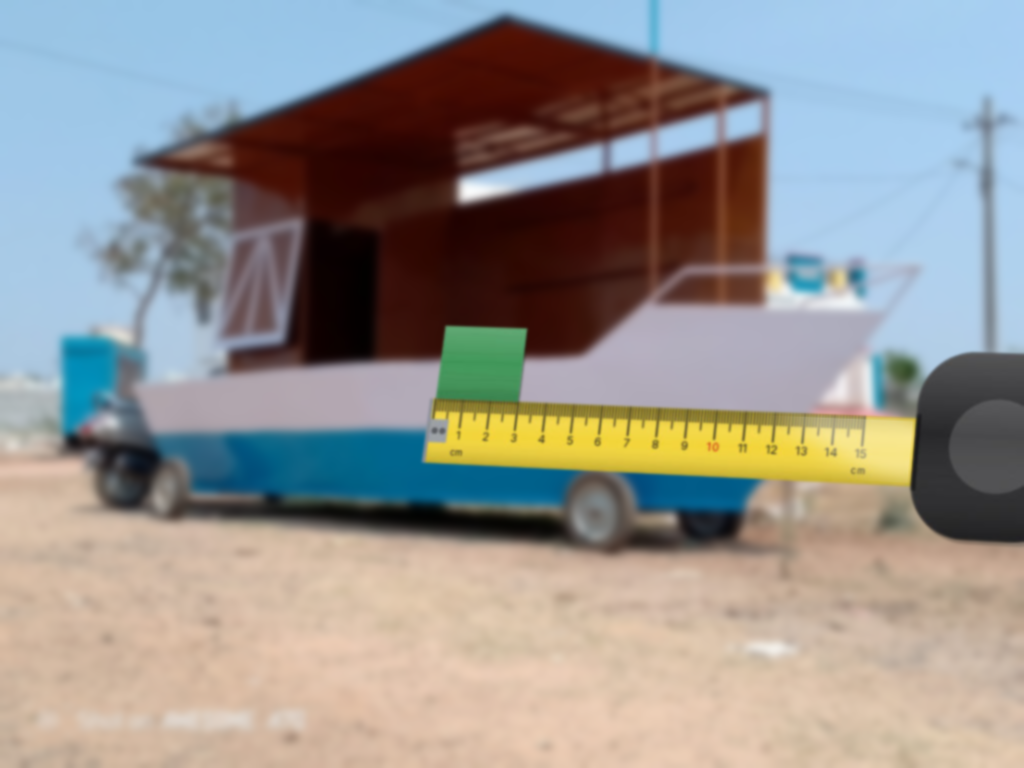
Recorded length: 3 cm
